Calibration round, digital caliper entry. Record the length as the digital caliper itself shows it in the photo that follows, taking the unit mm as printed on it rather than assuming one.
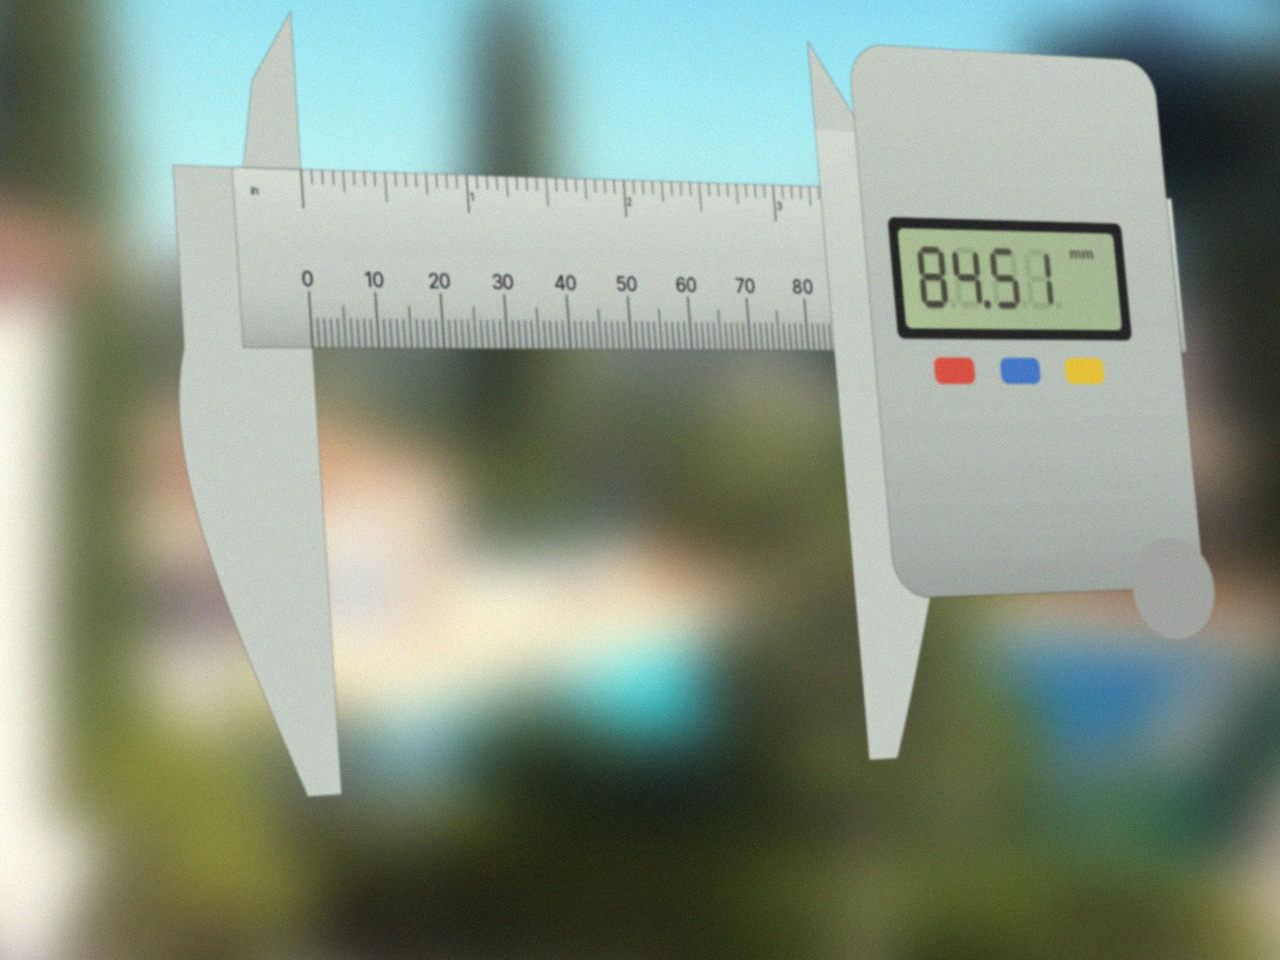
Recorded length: 84.51 mm
